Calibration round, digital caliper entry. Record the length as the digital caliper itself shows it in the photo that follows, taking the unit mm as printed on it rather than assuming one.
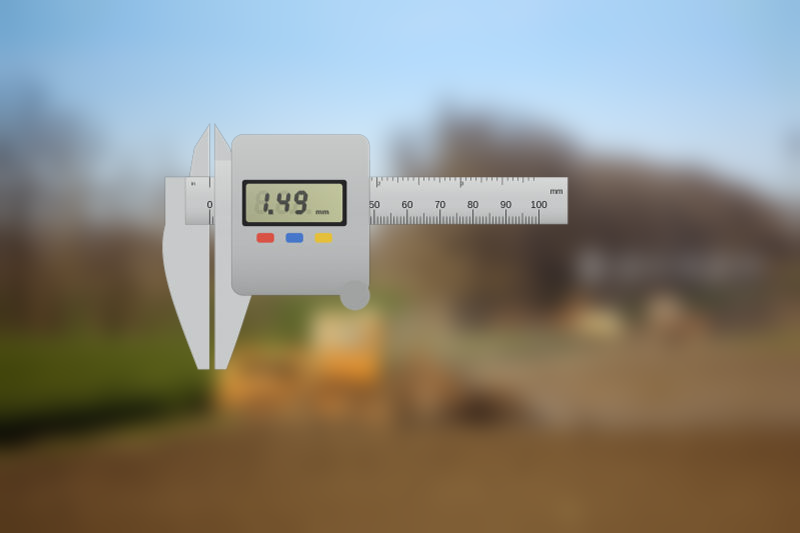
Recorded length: 1.49 mm
